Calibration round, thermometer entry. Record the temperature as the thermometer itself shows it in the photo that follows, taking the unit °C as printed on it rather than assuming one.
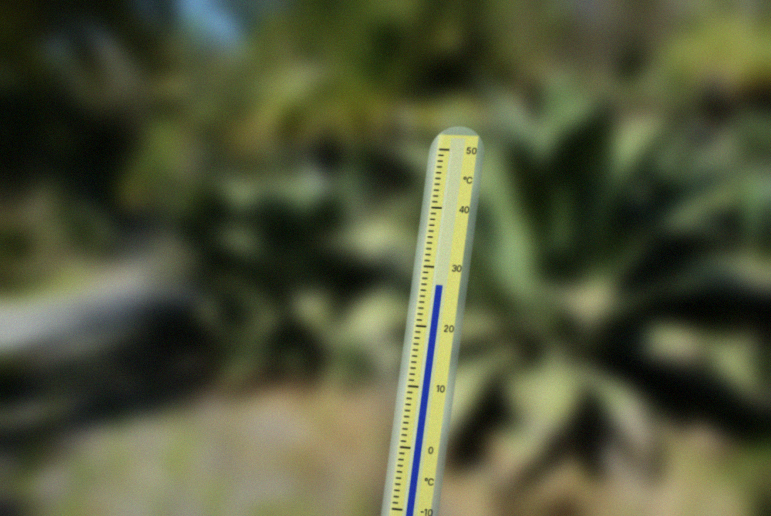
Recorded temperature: 27 °C
